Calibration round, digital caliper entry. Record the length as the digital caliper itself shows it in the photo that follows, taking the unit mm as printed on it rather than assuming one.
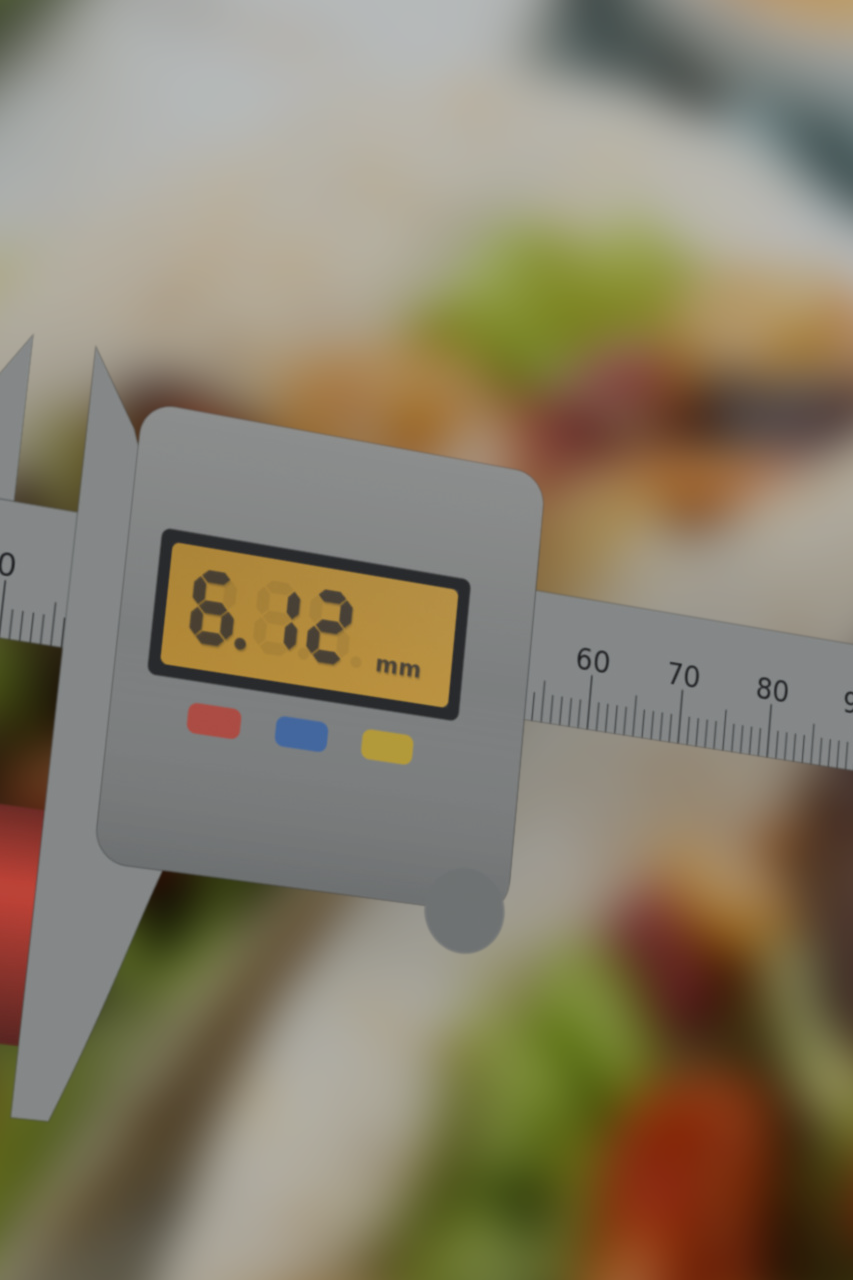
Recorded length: 6.12 mm
